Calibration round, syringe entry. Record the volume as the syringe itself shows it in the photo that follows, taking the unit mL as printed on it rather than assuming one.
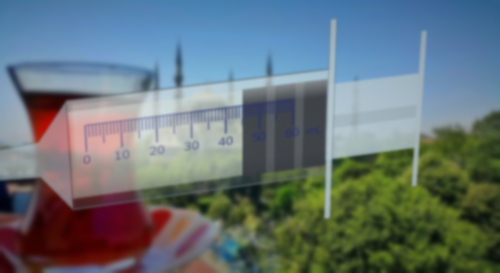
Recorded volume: 45 mL
